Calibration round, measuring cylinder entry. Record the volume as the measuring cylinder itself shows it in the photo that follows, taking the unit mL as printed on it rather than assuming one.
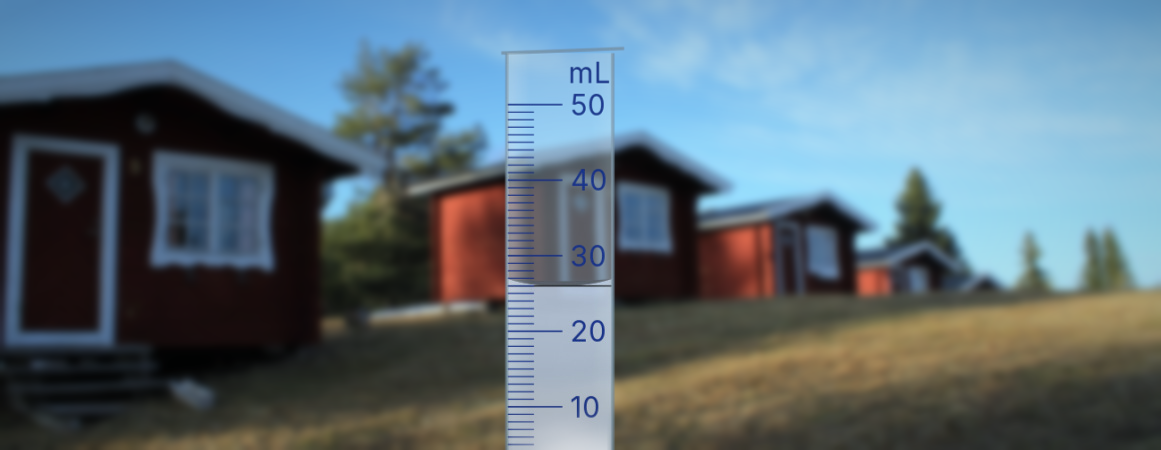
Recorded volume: 26 mL
